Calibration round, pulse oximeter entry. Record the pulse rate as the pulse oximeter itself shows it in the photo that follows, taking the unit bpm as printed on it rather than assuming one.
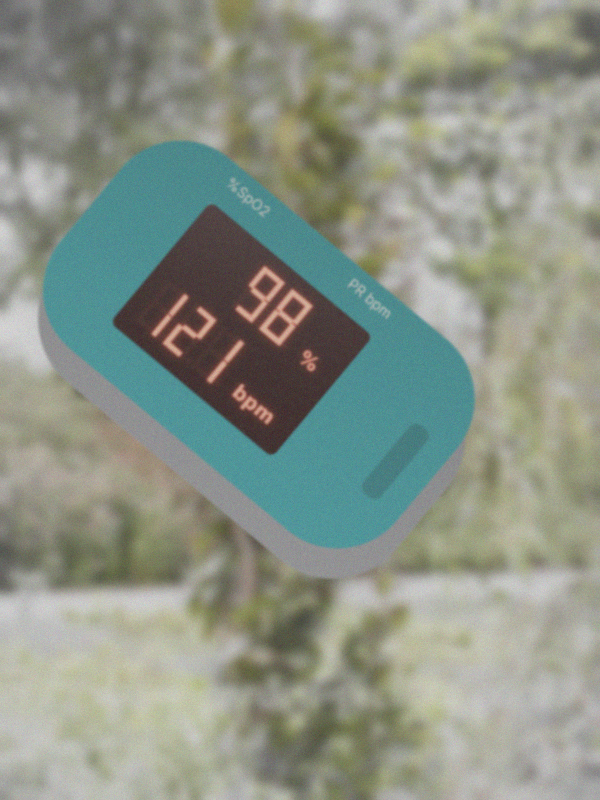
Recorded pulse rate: 121 bpm
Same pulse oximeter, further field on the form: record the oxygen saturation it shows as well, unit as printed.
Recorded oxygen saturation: 98 %
